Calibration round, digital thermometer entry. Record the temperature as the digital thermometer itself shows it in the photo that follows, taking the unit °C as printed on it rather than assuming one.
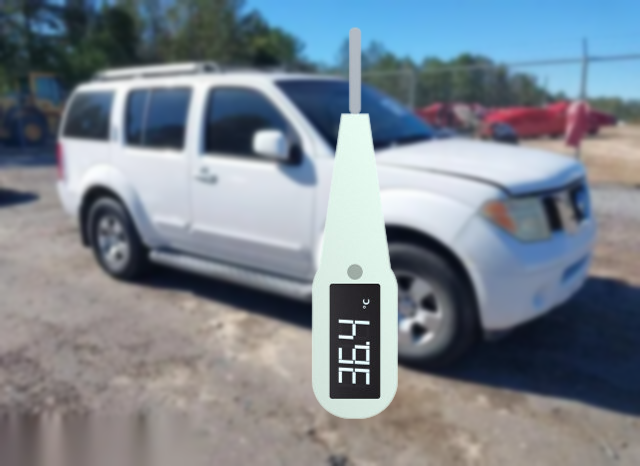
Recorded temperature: 36.4 °C
